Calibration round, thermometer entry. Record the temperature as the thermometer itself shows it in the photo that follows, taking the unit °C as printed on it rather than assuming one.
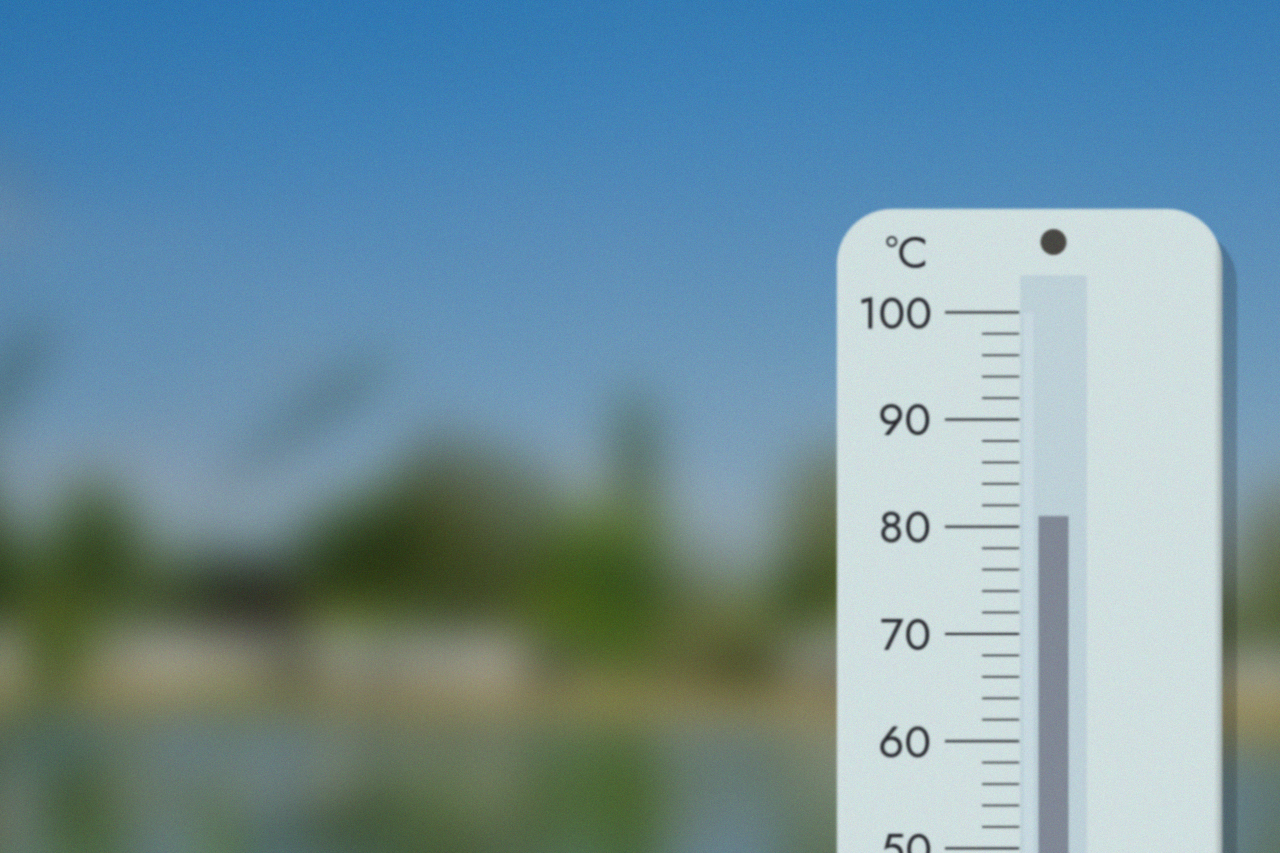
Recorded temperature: 81 °C
